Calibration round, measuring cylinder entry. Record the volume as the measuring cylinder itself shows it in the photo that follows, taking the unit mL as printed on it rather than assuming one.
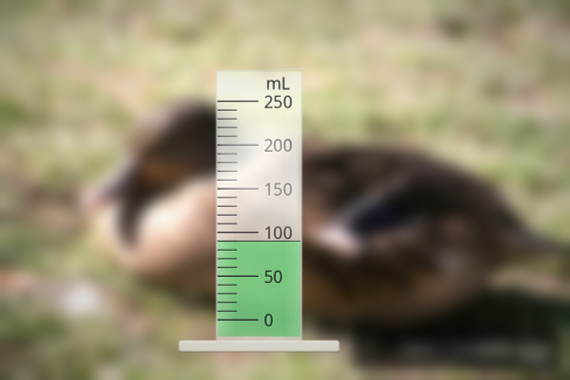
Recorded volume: 90 mL
